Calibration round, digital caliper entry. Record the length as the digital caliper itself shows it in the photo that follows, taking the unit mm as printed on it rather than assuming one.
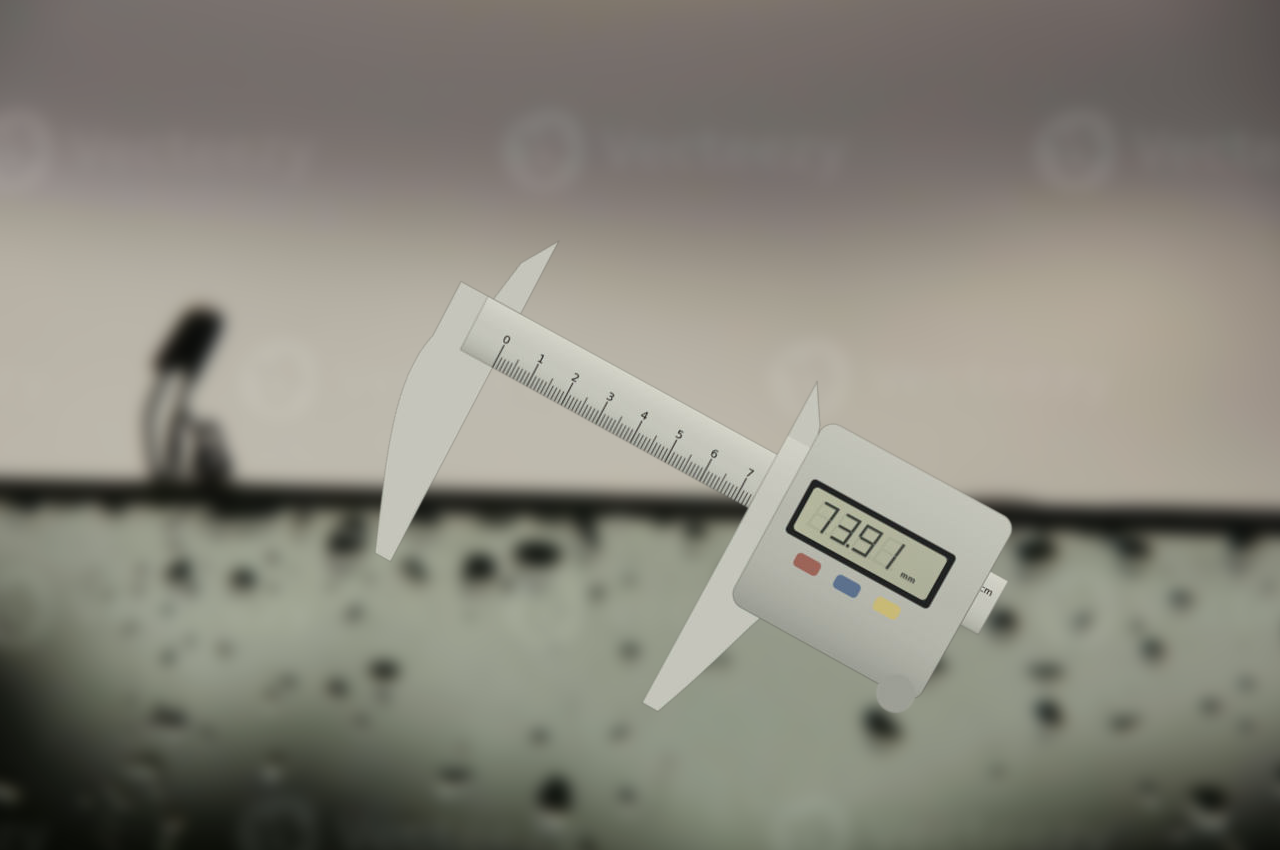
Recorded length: 73.91 mm
